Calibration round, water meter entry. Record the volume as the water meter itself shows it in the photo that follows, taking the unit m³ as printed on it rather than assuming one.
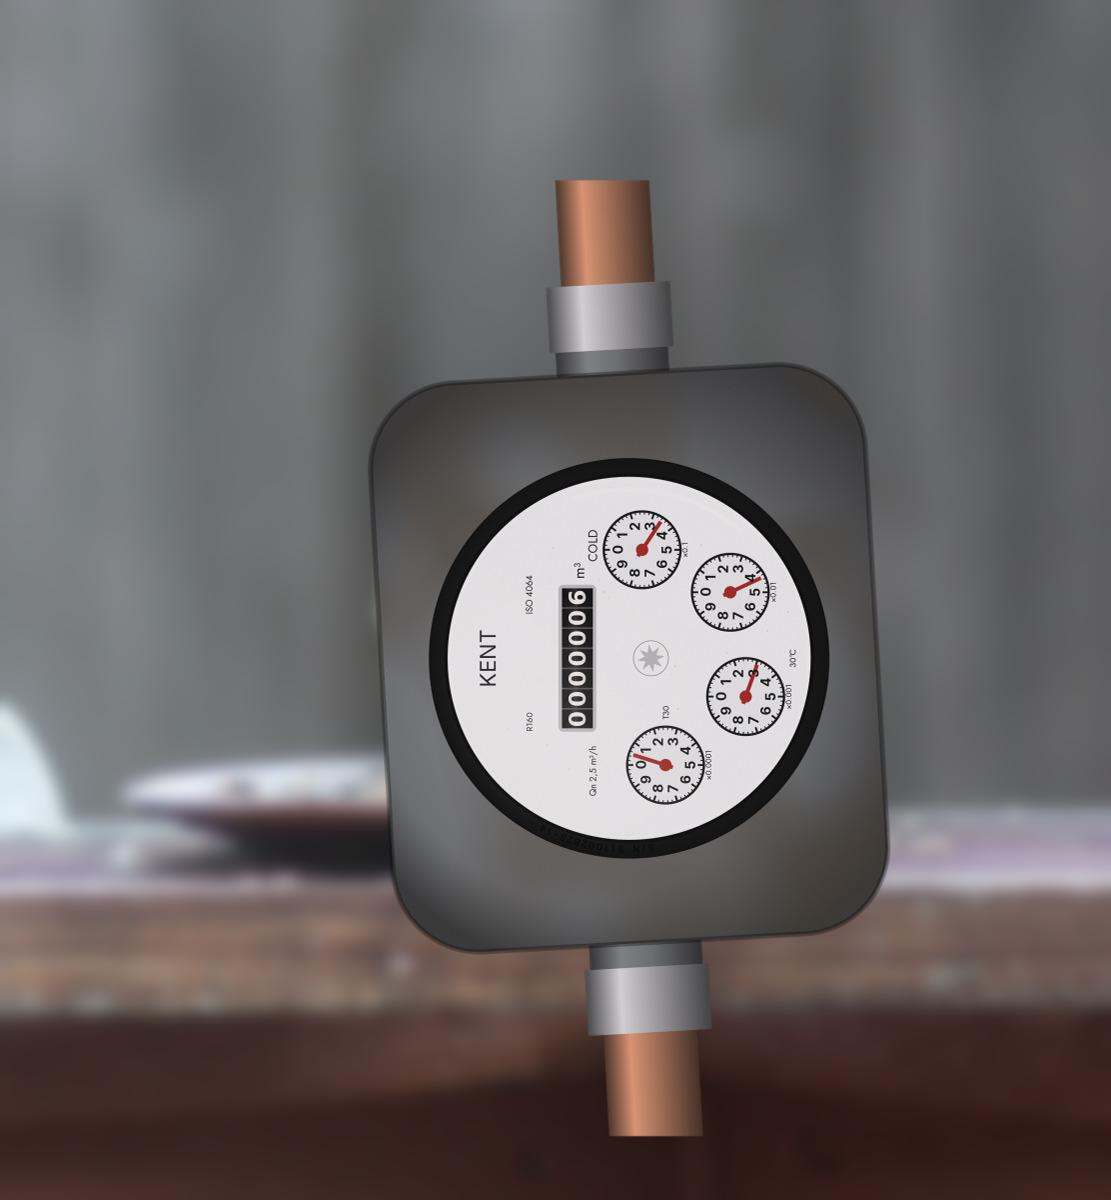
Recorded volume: 6.3430 m³
